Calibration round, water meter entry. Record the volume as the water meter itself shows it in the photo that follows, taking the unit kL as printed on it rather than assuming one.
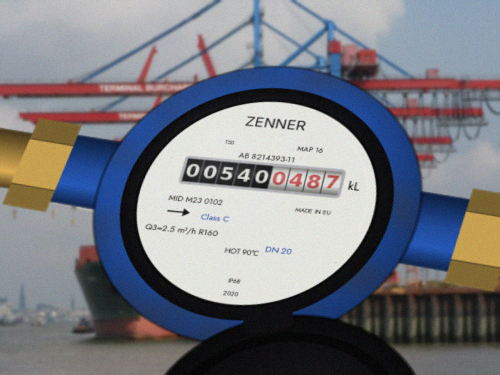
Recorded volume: 540.0487 kL
